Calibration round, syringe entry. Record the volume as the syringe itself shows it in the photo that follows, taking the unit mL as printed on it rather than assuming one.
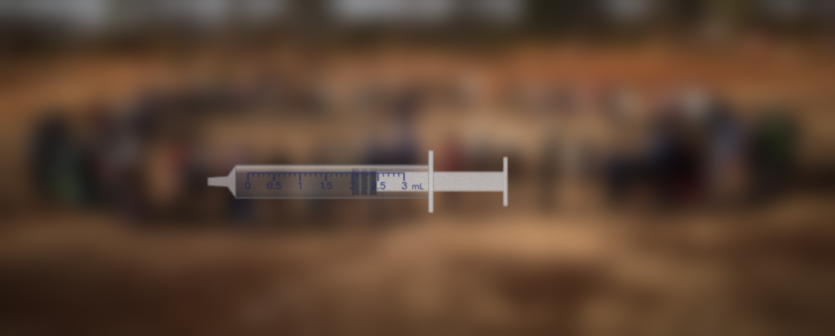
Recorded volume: 2 mL
